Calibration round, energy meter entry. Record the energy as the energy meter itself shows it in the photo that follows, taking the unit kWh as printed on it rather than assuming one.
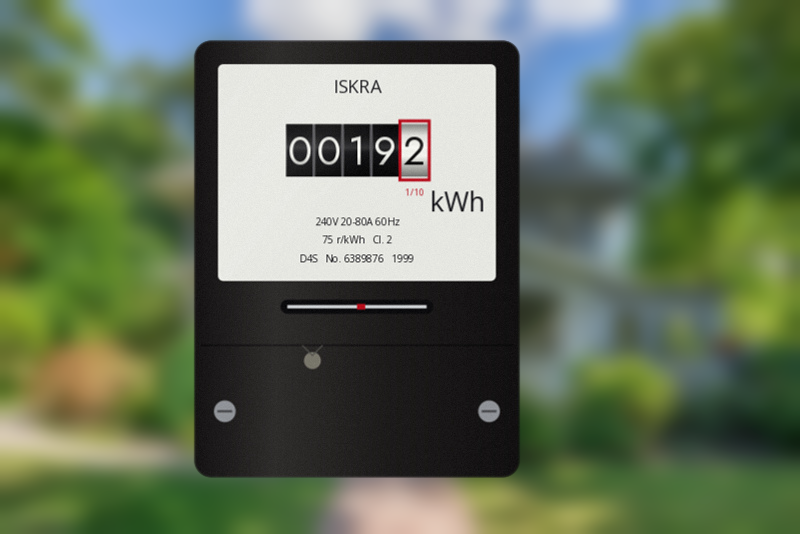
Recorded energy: 19.2 kWh
